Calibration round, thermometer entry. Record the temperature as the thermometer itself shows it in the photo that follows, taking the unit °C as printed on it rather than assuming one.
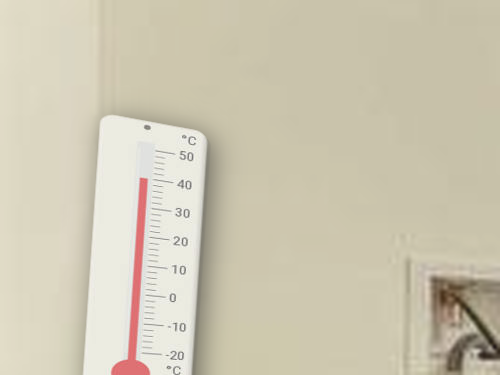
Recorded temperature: 40 °C
